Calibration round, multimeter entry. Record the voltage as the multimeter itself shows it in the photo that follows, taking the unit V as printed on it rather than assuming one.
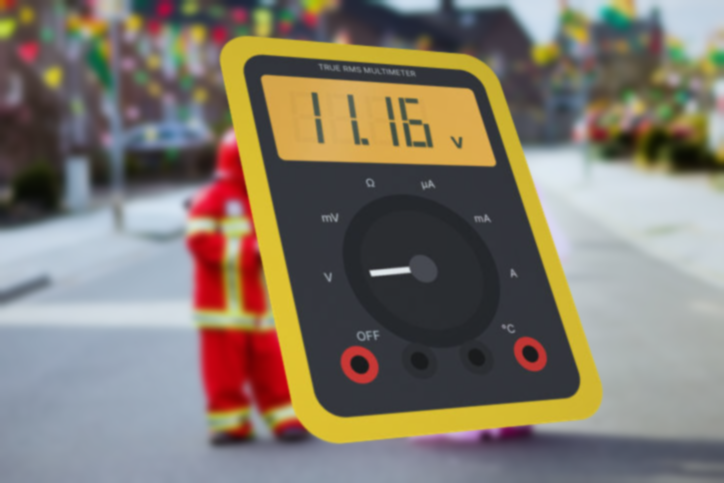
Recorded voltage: 11.16 V
